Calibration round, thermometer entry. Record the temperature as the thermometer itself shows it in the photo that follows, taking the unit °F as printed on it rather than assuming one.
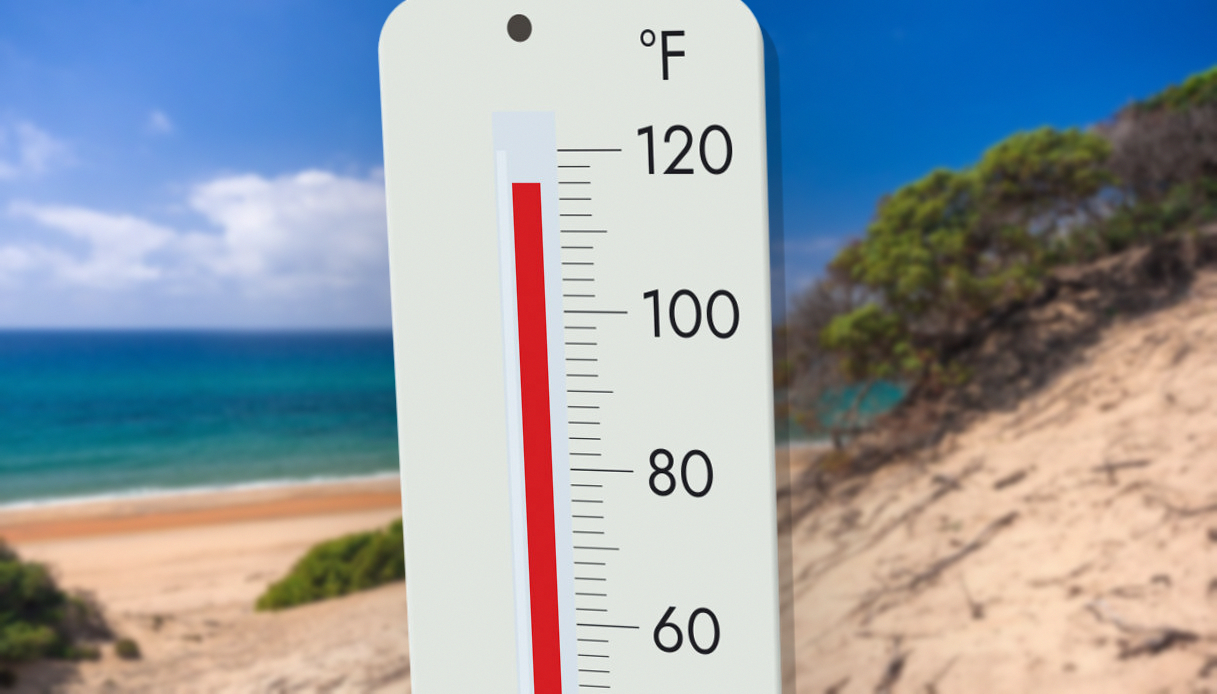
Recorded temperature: 116 °F
